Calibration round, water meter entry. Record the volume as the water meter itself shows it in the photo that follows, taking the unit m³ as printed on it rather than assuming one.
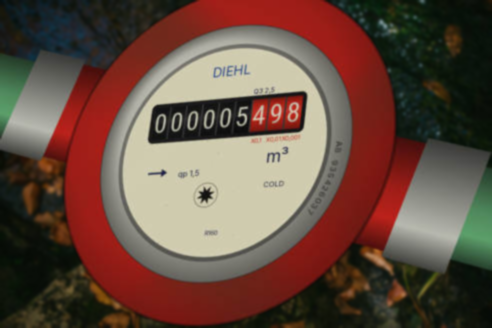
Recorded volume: 5.498 m³
